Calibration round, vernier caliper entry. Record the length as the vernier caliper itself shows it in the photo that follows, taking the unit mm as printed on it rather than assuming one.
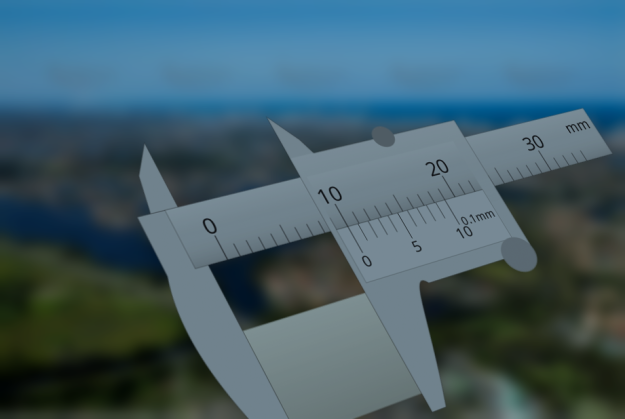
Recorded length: 10.0 mm
